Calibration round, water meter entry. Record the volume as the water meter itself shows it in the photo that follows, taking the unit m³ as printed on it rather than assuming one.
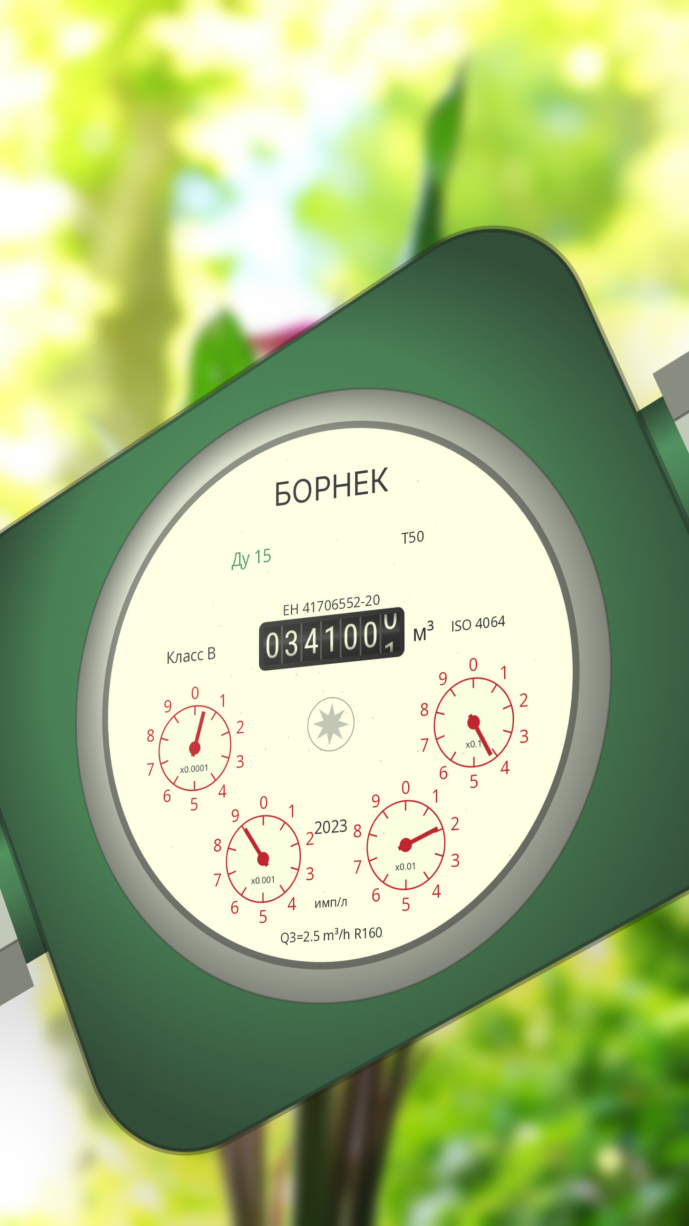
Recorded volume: 341000.4190 m³
